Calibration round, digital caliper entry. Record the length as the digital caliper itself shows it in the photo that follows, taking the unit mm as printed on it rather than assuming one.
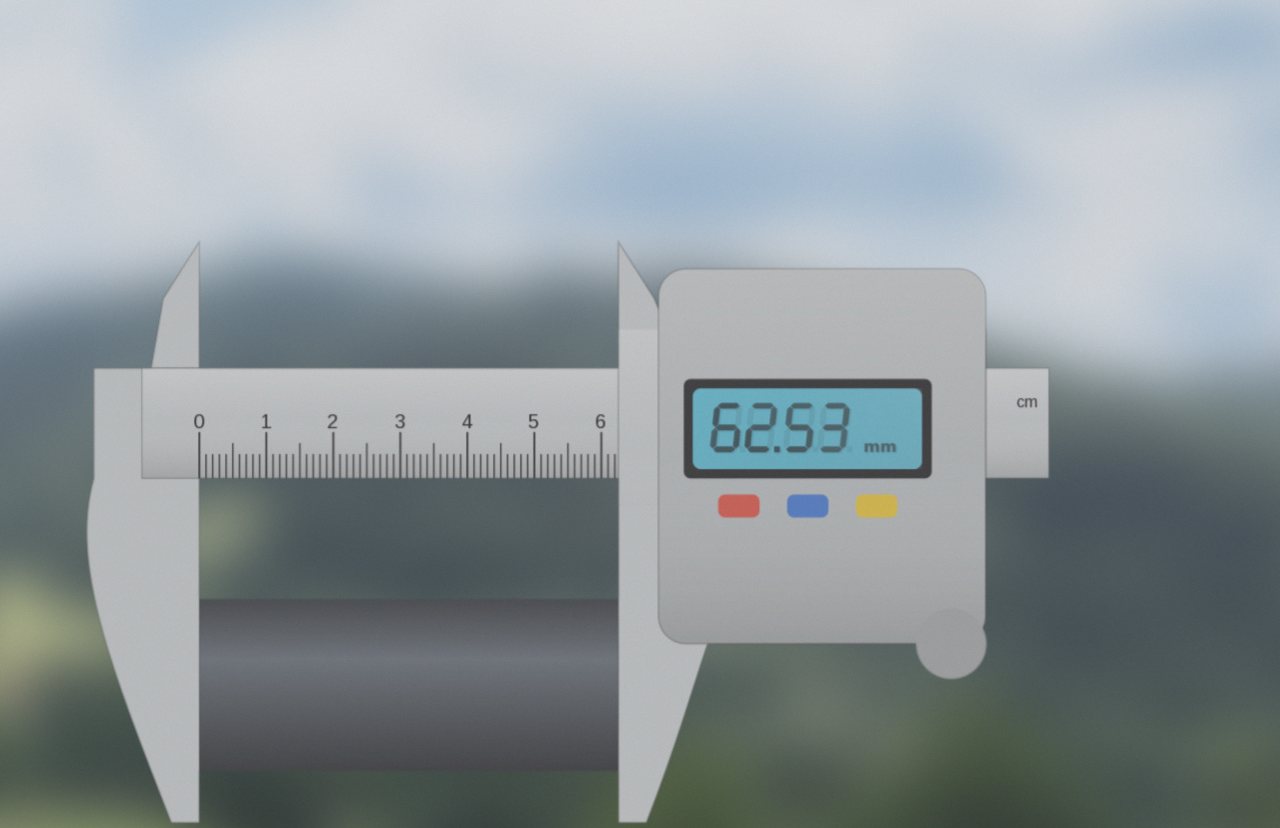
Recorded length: 62.53 mm
